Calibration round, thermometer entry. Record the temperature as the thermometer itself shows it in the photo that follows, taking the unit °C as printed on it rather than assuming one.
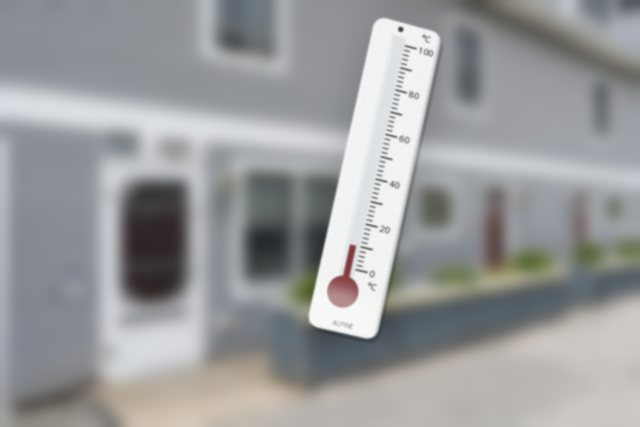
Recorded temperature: 10 °C
